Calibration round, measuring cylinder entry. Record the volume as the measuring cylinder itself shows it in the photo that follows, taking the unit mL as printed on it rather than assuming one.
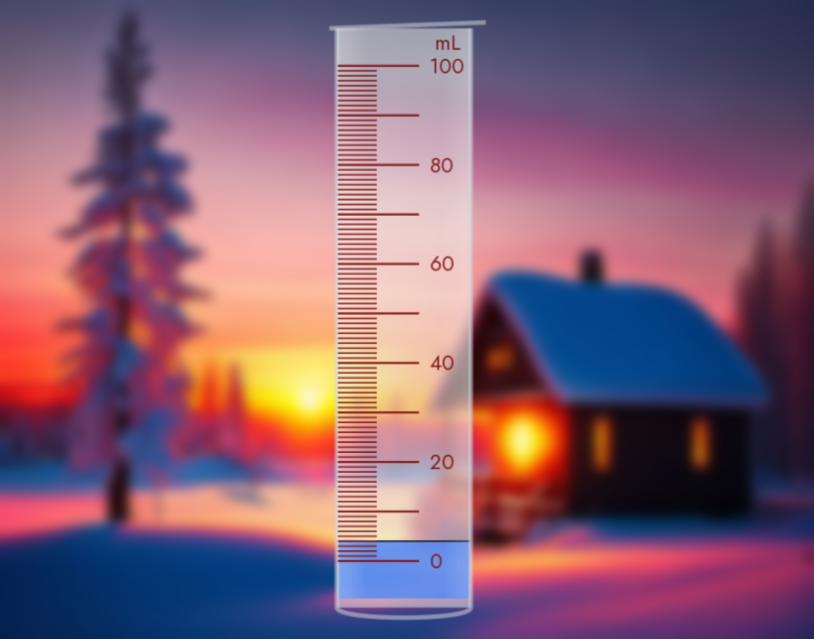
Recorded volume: 4 mL
